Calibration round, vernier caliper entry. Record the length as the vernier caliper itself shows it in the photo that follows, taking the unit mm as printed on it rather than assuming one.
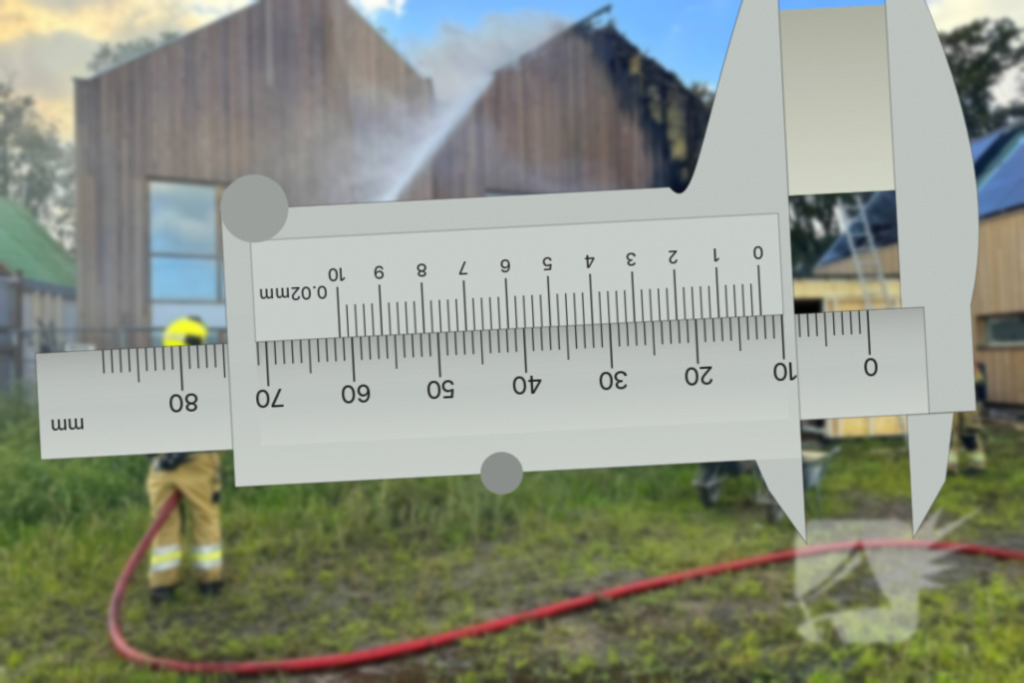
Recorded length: 12.4 mm
